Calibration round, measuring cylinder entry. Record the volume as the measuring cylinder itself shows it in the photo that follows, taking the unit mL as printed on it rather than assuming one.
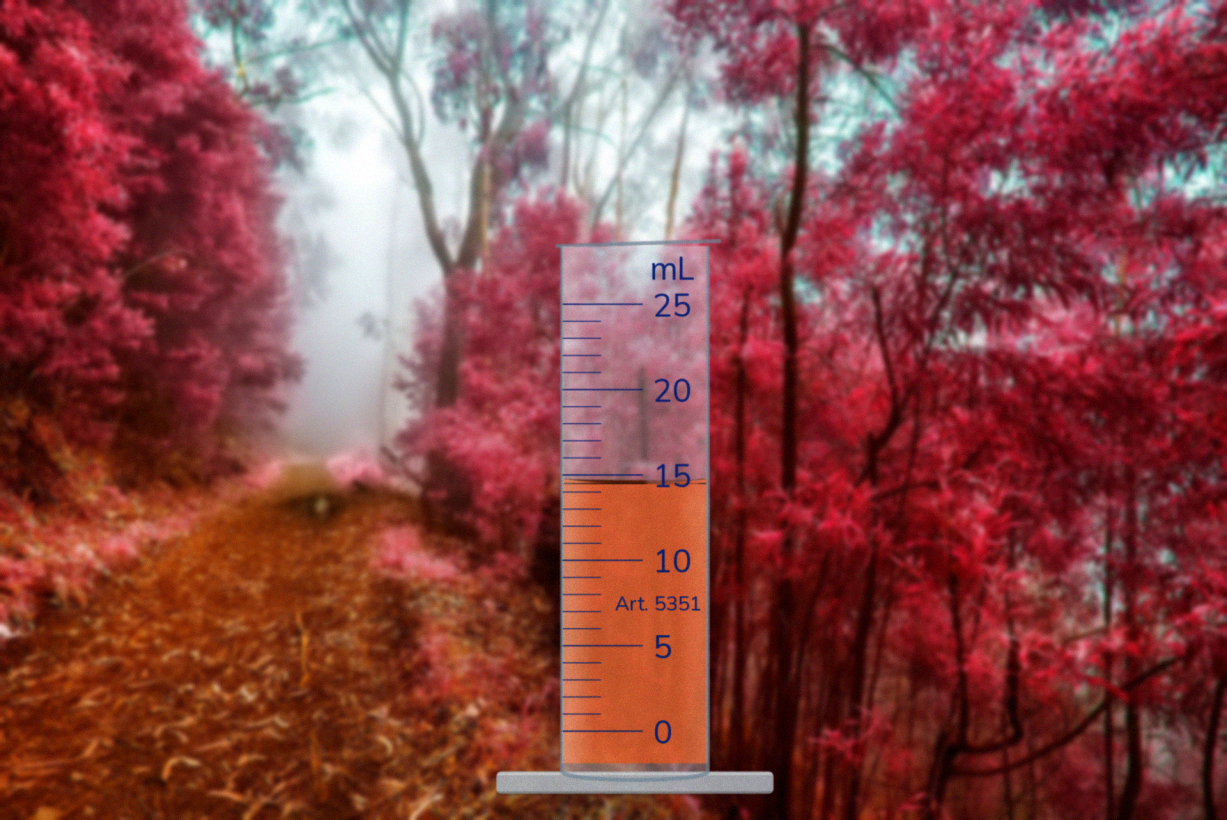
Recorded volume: 14.5 mL
